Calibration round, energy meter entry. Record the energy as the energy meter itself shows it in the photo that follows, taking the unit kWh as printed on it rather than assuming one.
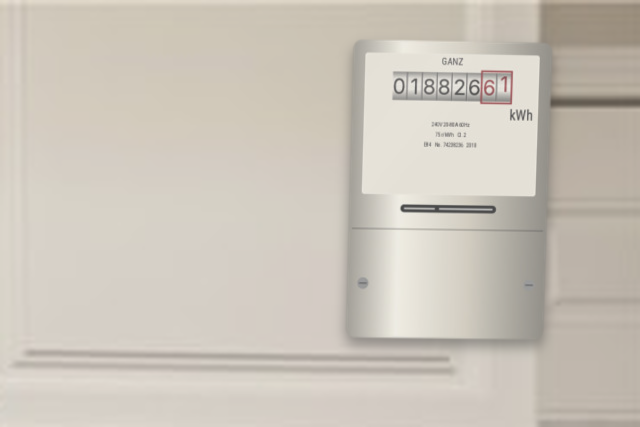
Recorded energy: 18826.61 kWh
